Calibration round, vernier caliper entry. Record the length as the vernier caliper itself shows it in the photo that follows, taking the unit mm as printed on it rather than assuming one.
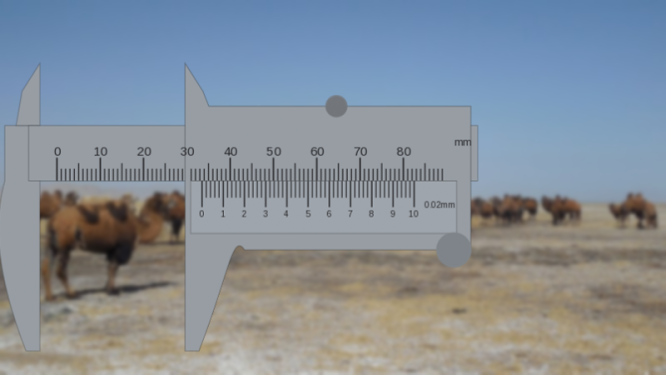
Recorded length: 33.5 mm
